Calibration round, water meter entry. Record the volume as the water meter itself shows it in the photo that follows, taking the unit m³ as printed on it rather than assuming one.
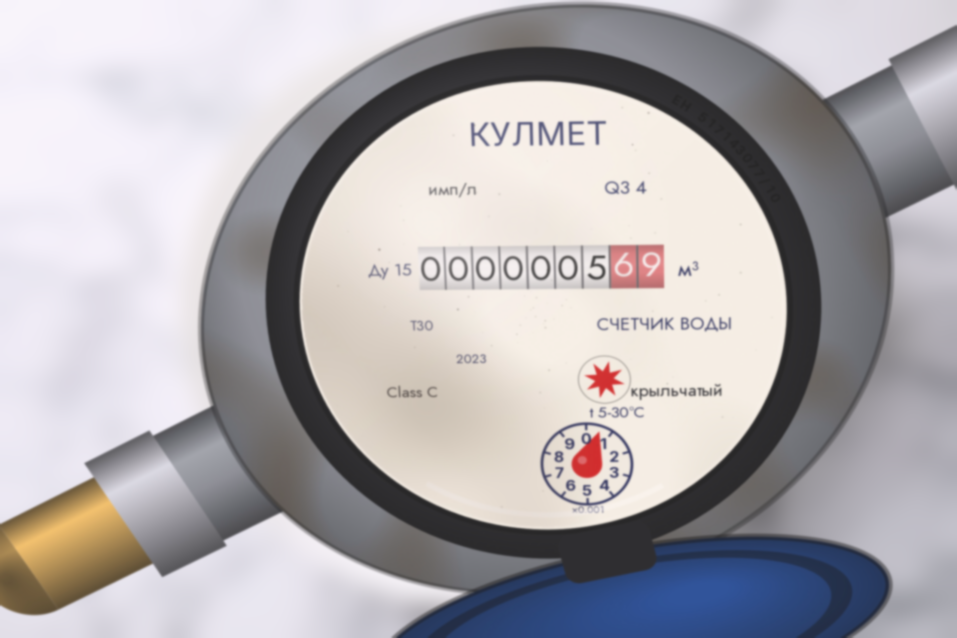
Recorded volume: 5.690 m³
